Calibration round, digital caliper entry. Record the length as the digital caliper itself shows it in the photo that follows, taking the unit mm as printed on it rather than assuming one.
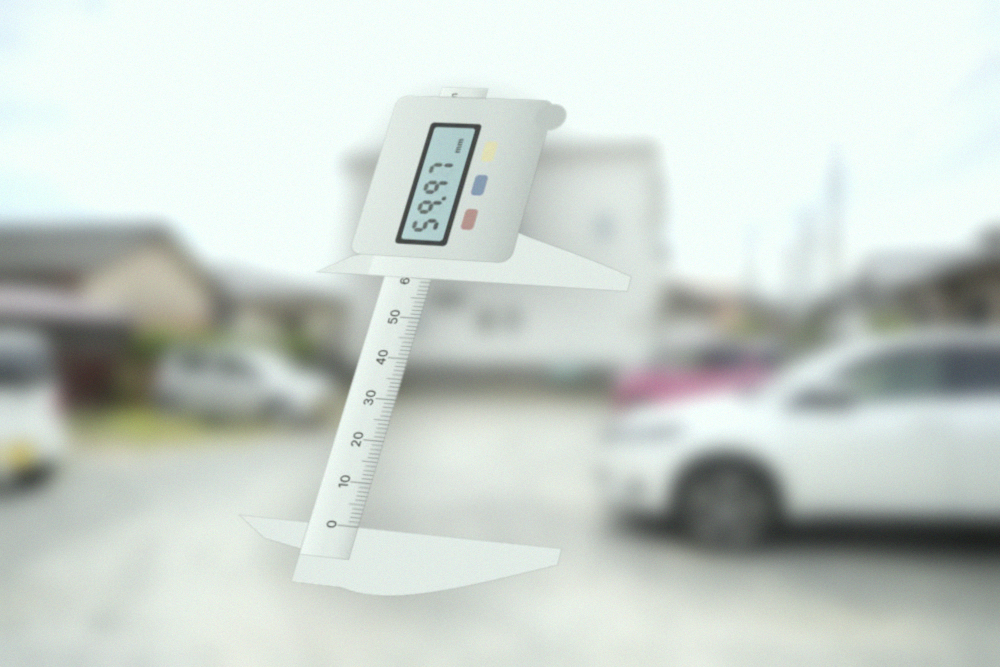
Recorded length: 59.97 mm
